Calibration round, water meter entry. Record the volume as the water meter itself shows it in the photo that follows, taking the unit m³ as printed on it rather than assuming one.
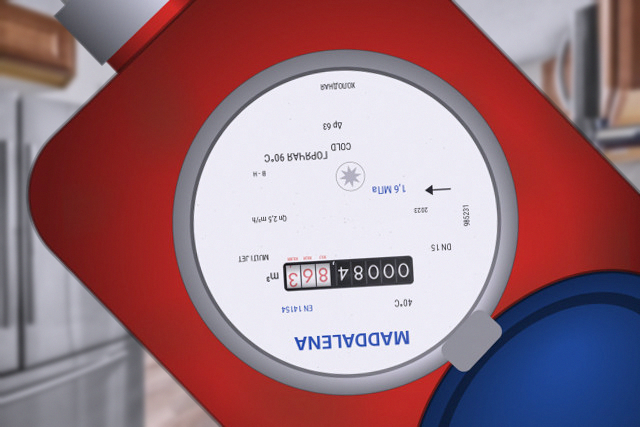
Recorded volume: 84.863 m³
